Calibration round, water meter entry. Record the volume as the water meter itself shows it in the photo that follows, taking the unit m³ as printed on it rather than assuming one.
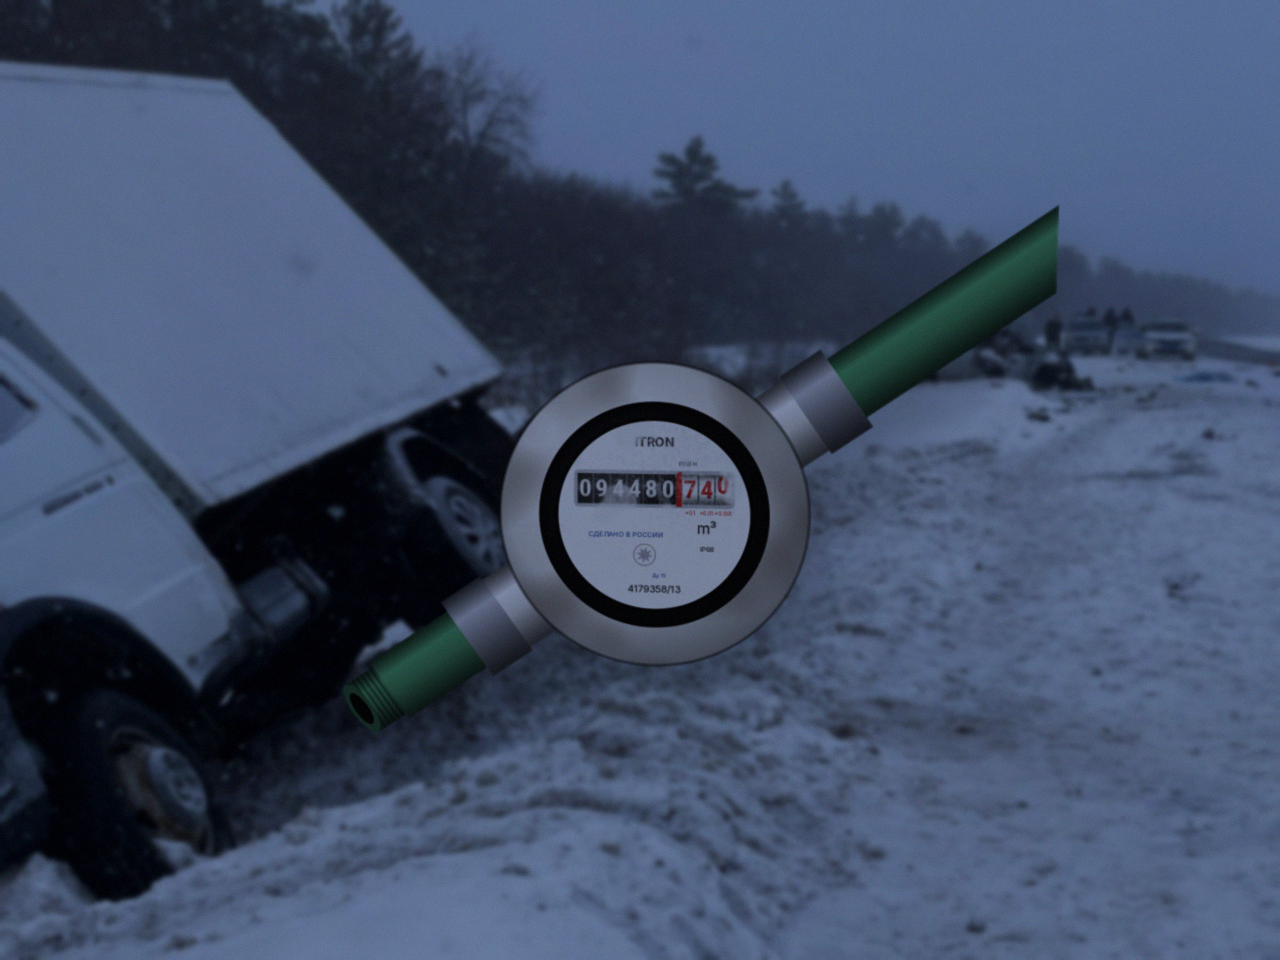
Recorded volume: 94480.740 m³
